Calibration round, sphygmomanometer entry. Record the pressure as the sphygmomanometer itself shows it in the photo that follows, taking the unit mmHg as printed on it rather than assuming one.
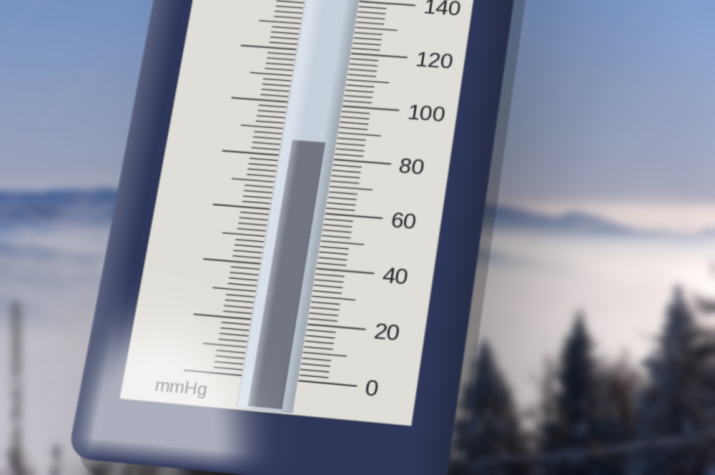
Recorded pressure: 86 mmHg
